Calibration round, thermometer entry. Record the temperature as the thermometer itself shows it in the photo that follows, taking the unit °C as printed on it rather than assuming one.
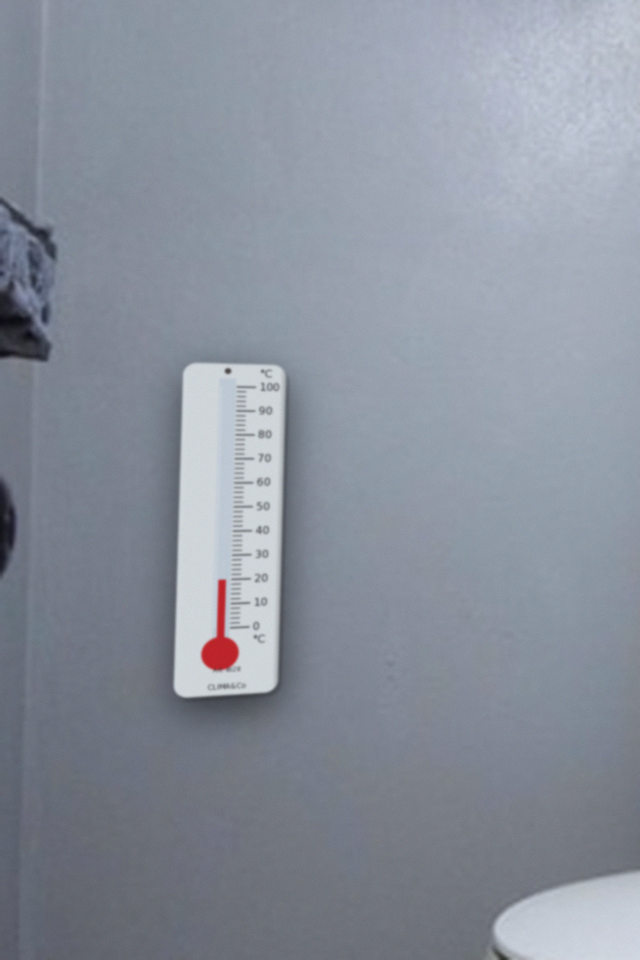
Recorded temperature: 20 °C
